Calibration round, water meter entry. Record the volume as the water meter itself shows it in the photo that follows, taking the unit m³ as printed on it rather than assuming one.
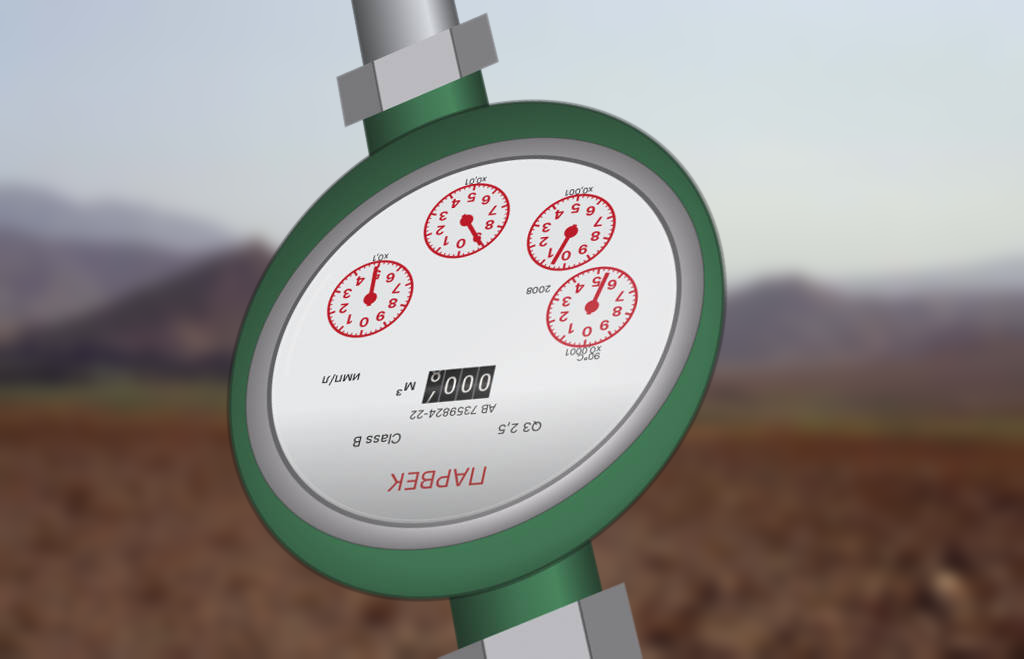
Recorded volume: 7.4905 m³
